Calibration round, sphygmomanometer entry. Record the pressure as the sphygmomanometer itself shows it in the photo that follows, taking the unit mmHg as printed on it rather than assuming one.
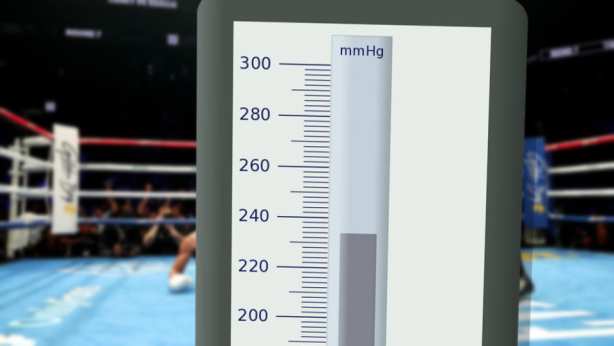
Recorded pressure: 234 mmHg
